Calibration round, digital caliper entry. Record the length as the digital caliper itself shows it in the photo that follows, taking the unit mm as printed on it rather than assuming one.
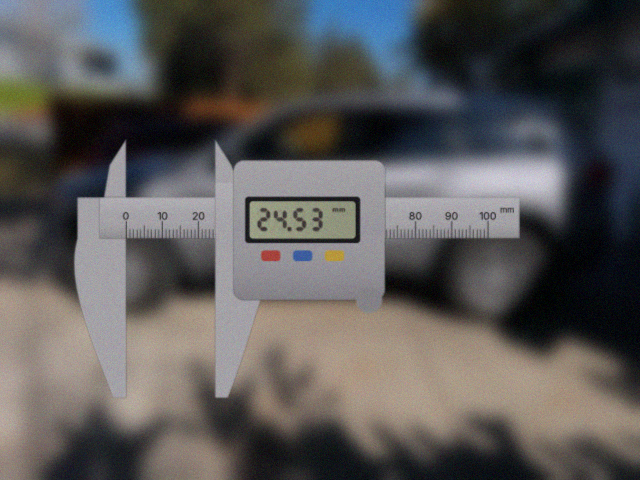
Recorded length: 24.53 mm
